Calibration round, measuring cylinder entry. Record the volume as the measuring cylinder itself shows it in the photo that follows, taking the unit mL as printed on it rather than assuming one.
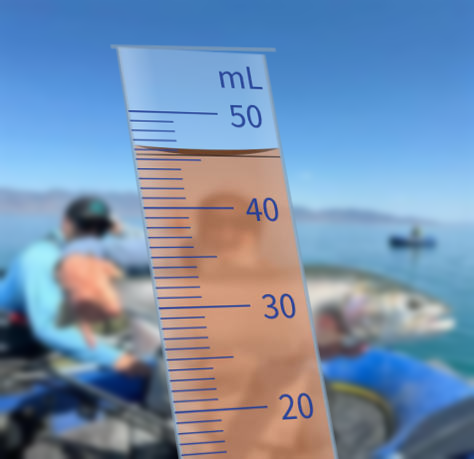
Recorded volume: 45.5 mL
